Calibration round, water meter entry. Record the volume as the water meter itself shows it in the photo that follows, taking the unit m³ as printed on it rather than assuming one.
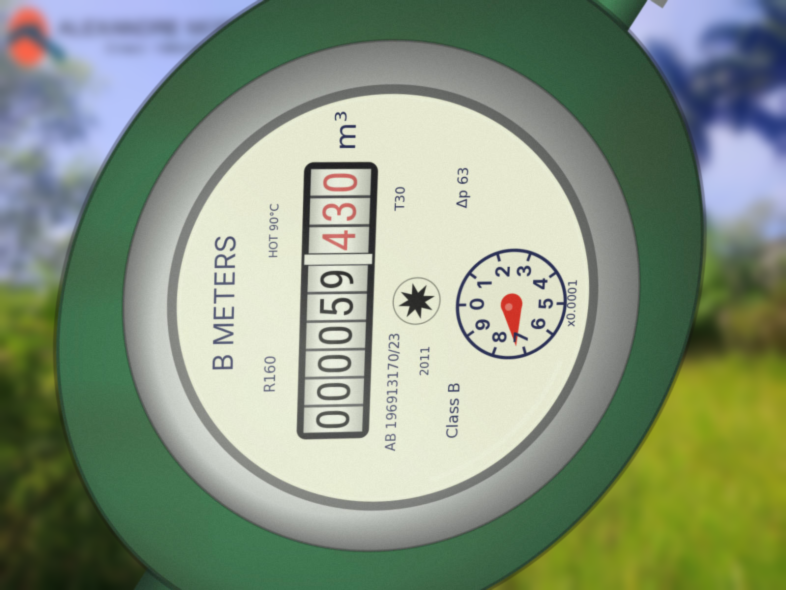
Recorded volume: 59.4307 m³
